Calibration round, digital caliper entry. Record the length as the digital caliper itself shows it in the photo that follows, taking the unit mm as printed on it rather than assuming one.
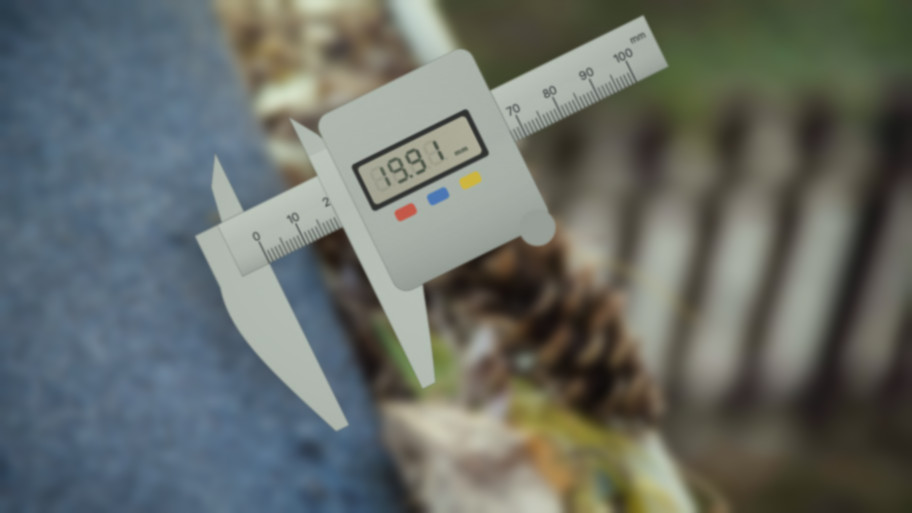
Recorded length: 19.91 mm
